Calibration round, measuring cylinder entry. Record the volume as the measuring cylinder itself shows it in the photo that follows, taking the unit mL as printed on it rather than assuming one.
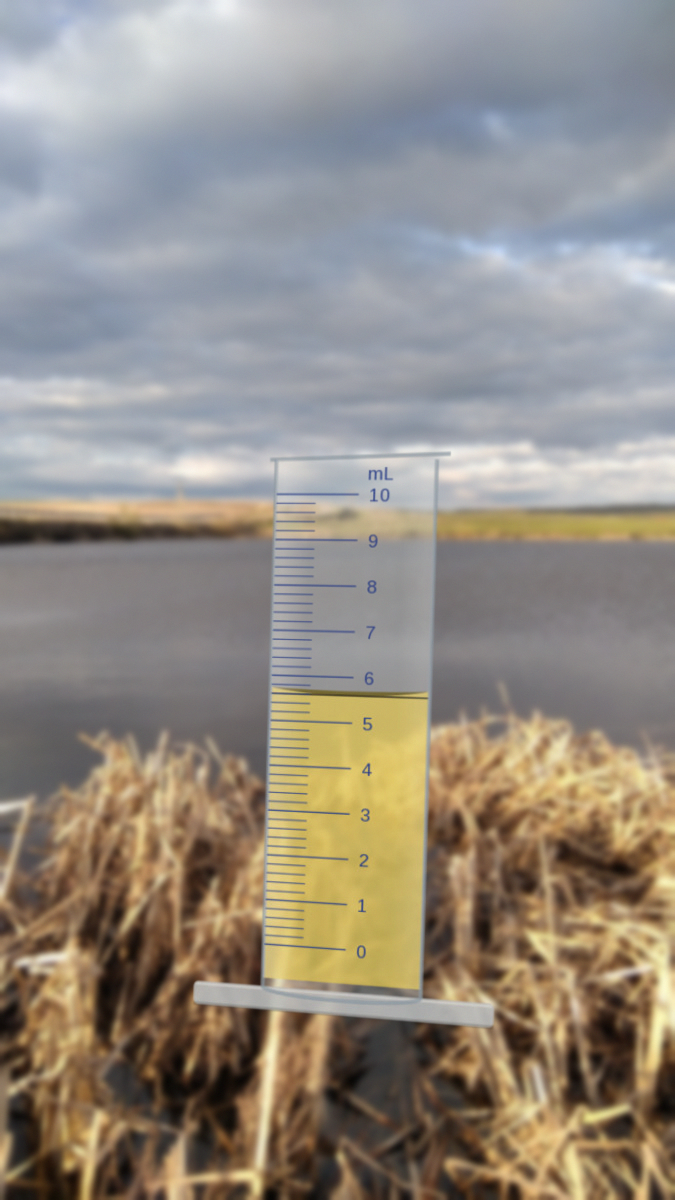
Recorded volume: 5.6 mL
